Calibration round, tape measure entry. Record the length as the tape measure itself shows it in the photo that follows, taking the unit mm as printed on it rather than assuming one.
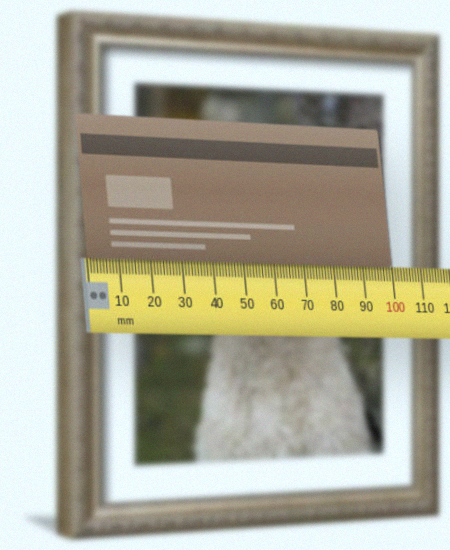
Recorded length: 100 mm
